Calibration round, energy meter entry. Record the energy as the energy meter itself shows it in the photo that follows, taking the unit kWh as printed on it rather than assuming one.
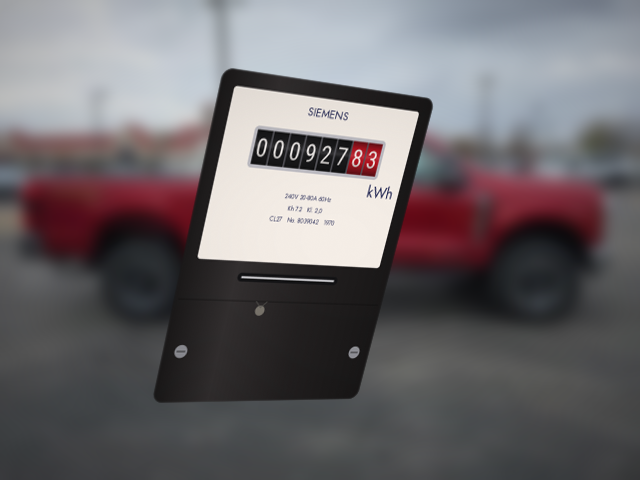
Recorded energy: 927.83 kWh
